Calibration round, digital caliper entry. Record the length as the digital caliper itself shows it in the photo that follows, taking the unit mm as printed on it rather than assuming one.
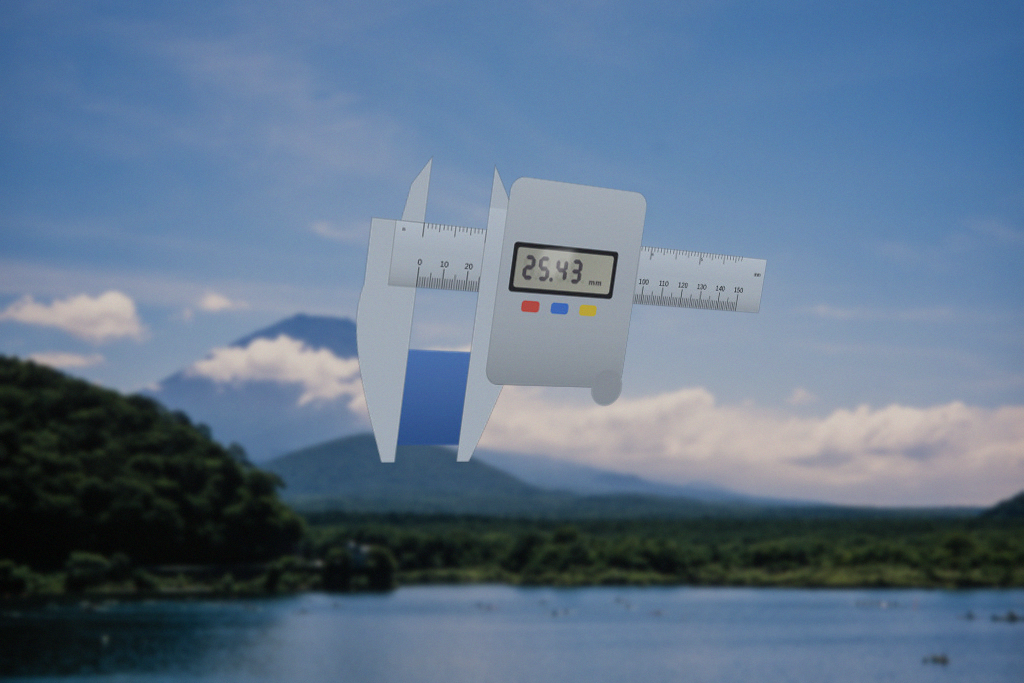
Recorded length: 25.43 mm
